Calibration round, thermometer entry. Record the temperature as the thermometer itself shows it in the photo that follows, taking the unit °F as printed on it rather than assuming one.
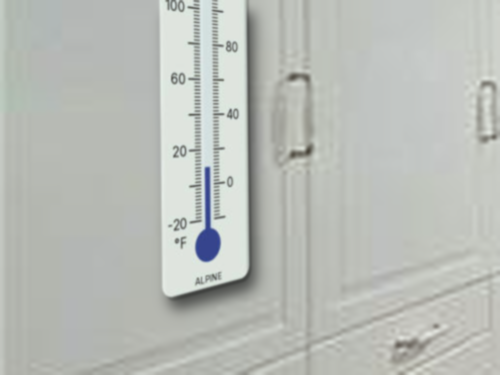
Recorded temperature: 10 °F
